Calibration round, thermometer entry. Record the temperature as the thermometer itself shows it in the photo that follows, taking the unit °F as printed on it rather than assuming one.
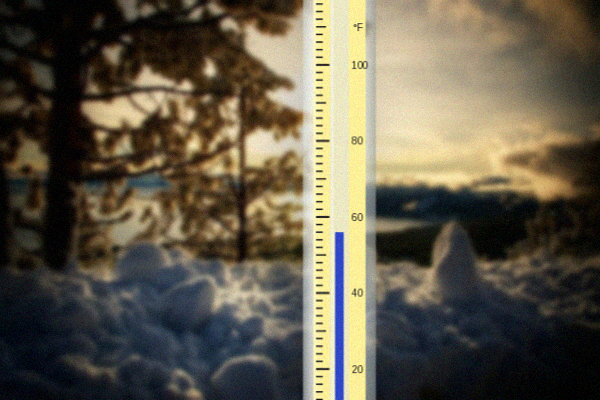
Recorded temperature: 56 °F
